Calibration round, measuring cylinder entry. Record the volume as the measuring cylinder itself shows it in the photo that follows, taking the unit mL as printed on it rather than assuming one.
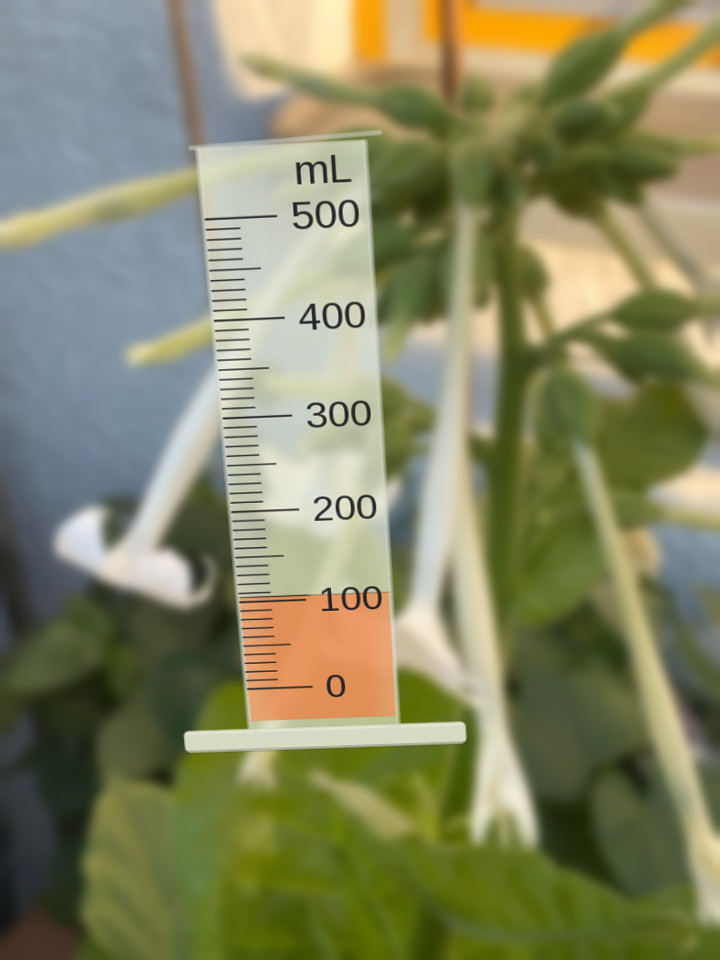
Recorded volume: 105 mL
